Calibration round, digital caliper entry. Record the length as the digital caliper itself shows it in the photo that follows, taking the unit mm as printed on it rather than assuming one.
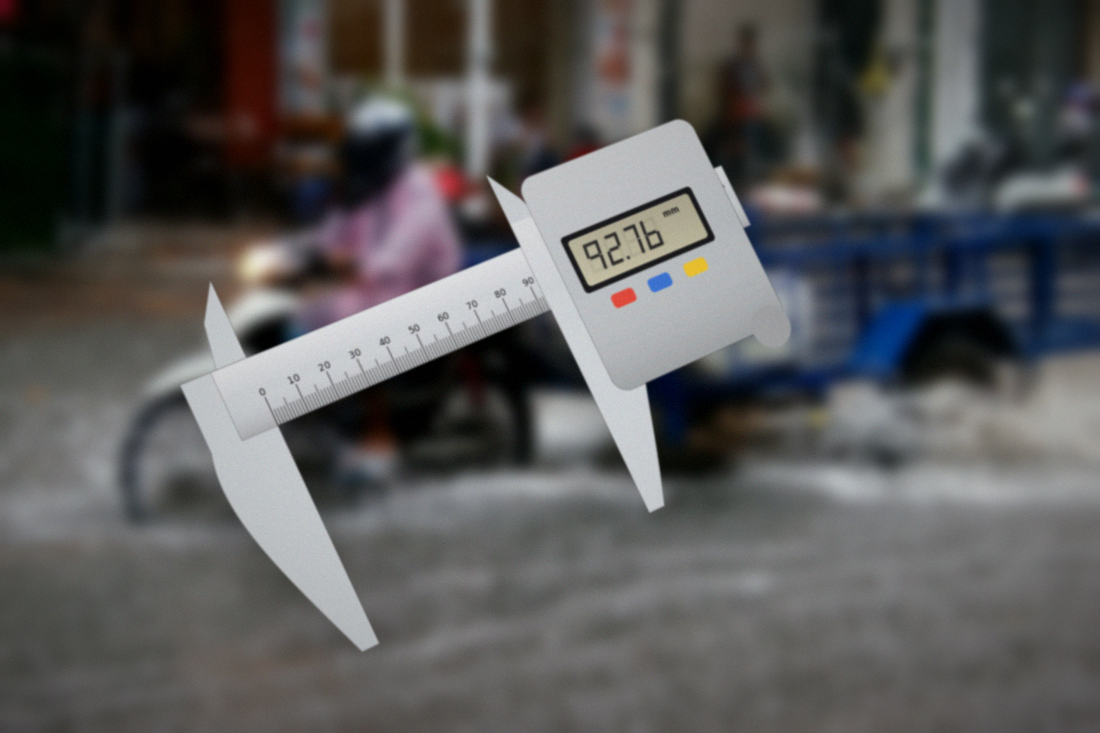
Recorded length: 92.76 mm
